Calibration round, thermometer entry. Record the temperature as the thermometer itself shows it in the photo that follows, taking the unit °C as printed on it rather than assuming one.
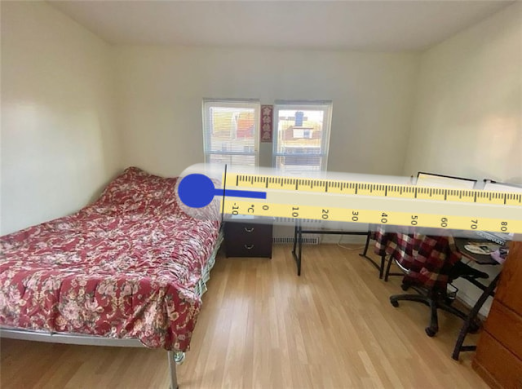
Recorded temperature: 0 °C
